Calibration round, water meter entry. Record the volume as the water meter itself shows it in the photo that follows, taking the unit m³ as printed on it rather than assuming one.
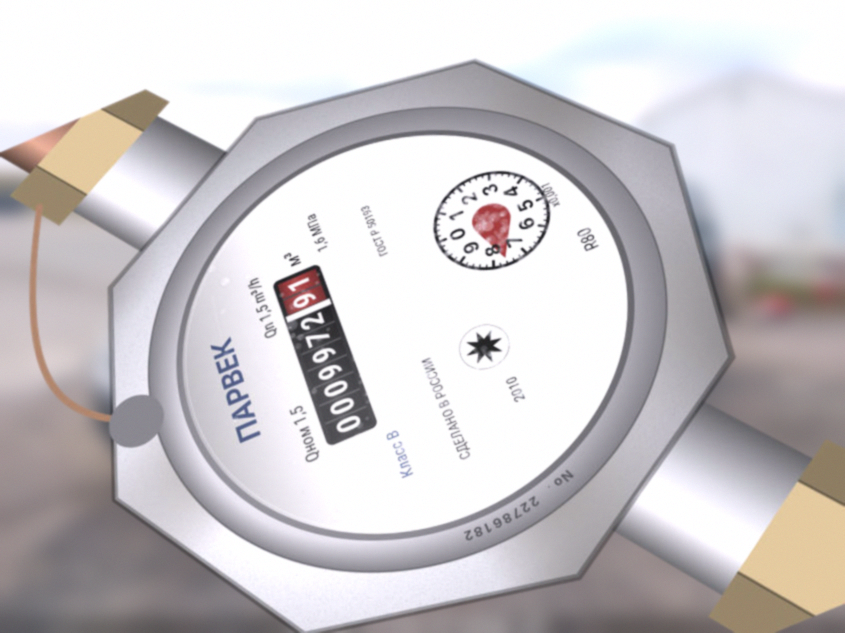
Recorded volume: 9972.917 m³
